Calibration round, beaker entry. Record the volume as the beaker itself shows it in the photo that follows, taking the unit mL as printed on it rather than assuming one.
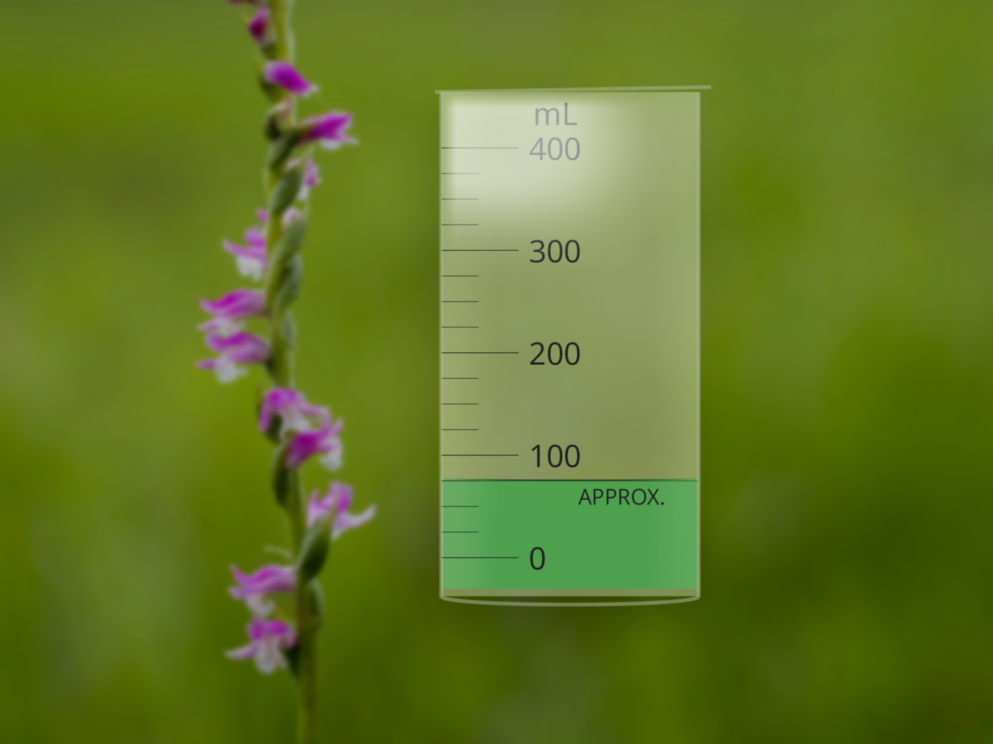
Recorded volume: 75 mL
